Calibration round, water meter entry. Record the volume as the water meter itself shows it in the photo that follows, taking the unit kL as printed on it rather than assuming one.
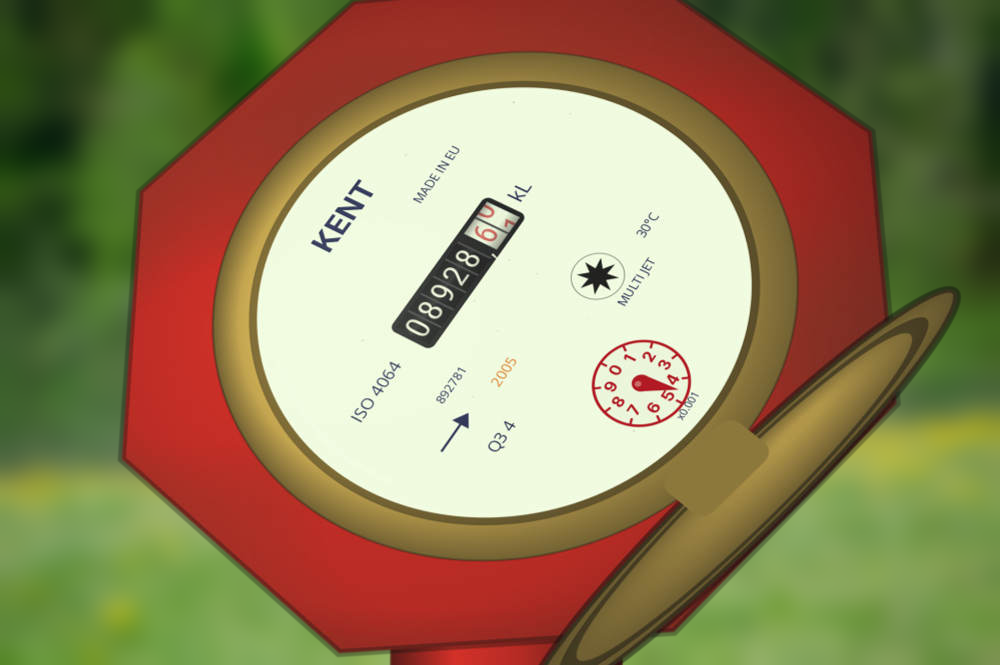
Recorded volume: 8928.604 kL
